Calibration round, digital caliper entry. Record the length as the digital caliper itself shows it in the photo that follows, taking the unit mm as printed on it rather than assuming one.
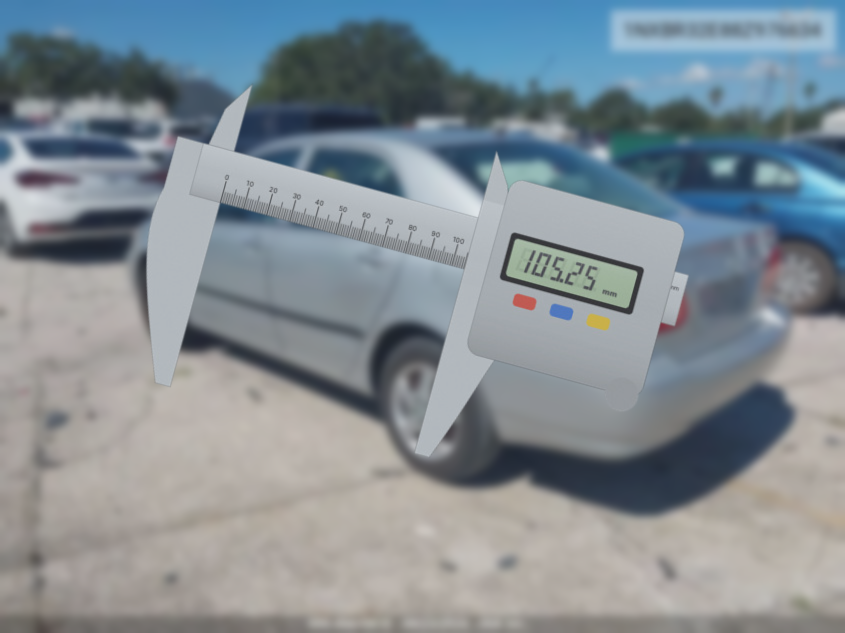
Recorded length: 105.25 mm
